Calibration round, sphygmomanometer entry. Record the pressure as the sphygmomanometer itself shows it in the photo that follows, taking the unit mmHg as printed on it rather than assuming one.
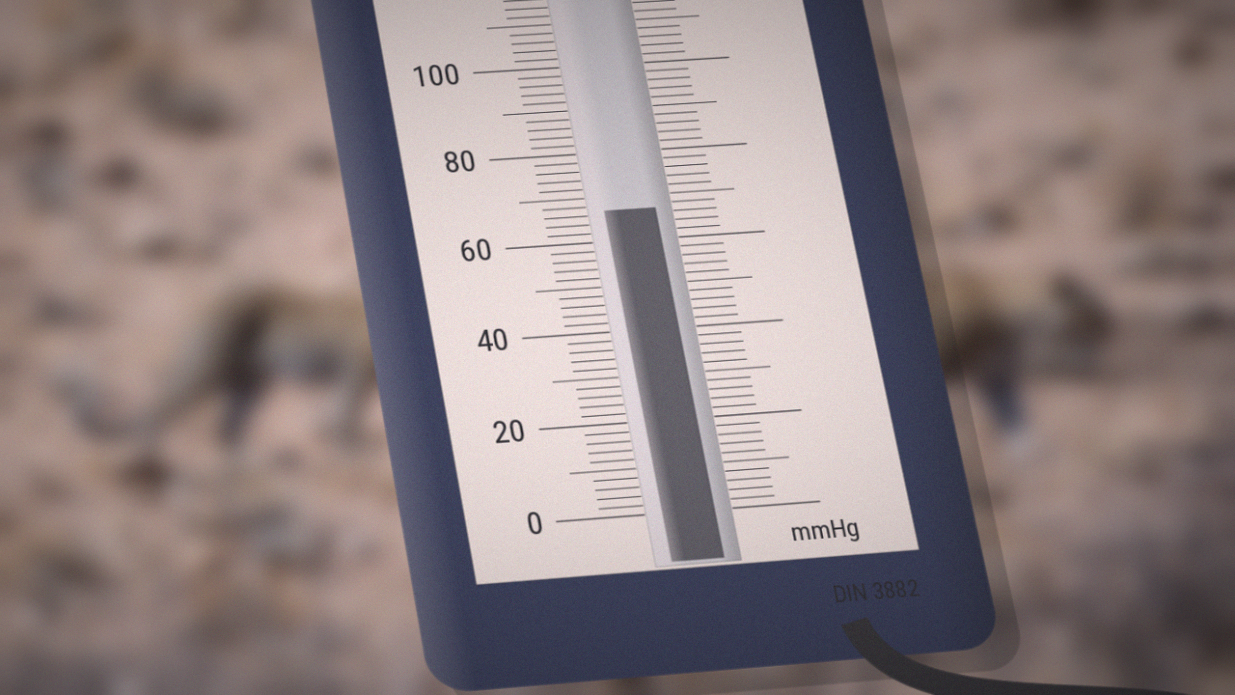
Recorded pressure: 67 mmHg
